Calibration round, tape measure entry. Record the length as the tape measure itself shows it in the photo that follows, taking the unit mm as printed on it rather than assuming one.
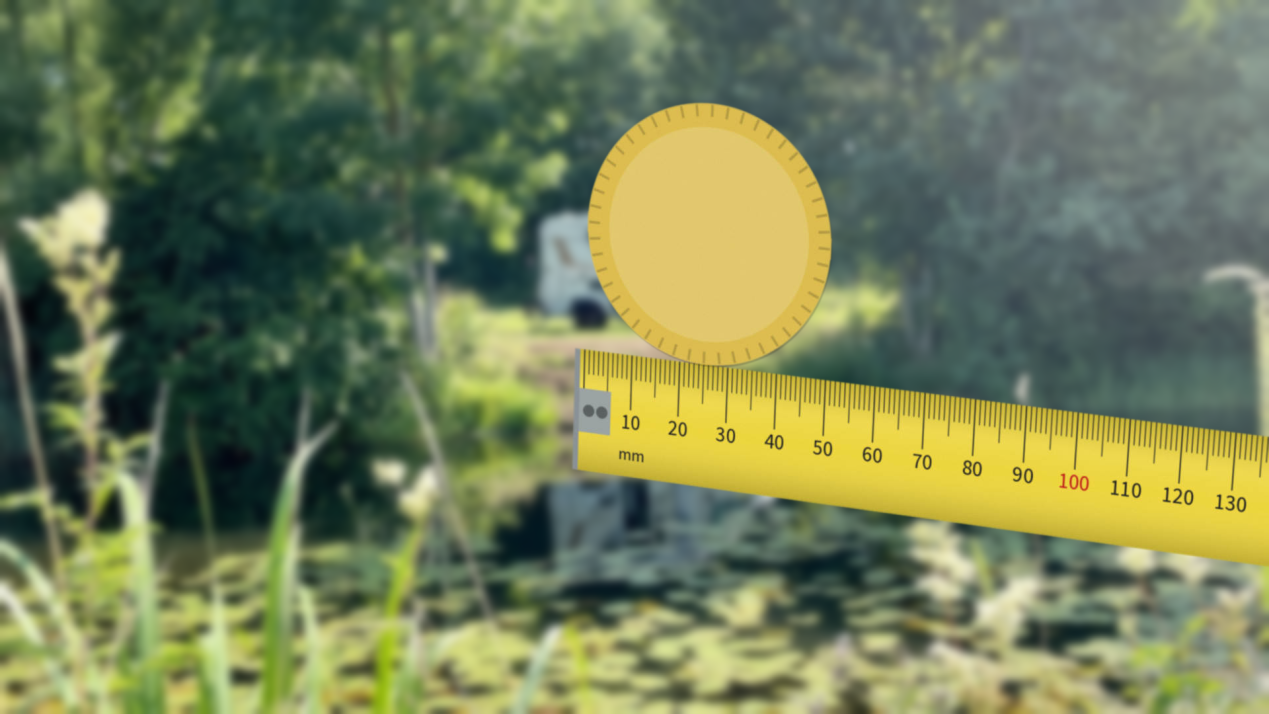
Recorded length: 50 mm
